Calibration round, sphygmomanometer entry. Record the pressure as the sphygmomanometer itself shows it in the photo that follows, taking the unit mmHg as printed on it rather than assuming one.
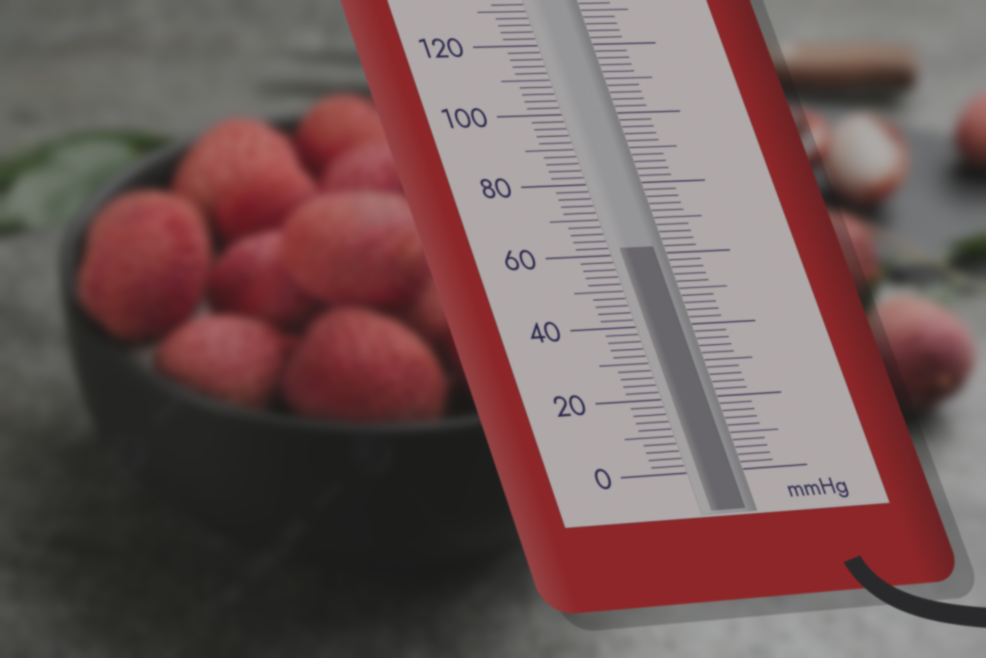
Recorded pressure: 62 mmHg
